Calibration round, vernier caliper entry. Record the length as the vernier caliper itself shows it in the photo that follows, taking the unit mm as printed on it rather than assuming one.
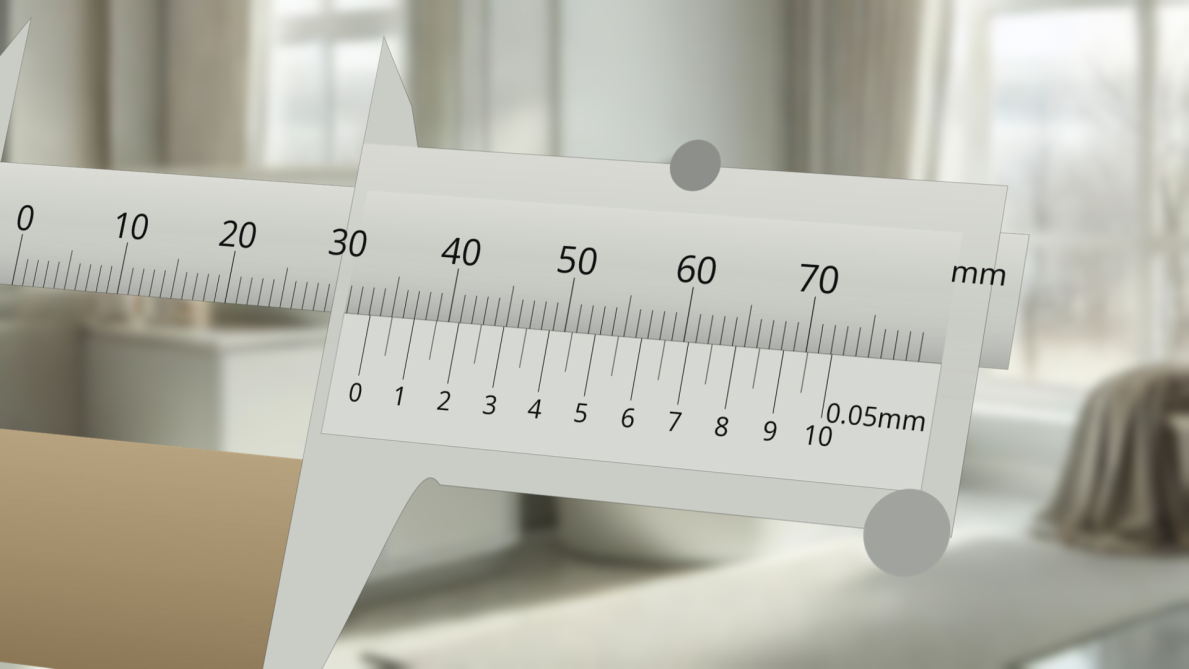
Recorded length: 33.1 mm
